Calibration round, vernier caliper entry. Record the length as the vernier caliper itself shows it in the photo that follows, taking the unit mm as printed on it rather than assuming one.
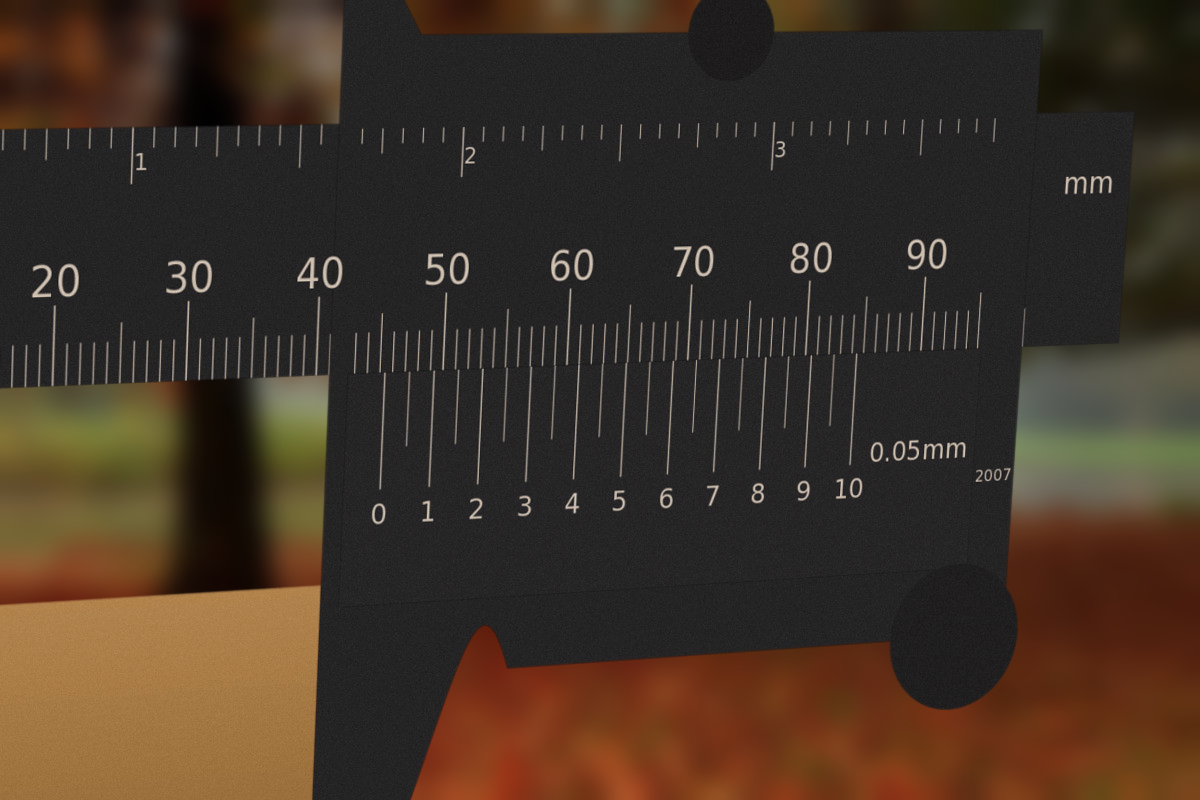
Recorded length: 45.4 mm
